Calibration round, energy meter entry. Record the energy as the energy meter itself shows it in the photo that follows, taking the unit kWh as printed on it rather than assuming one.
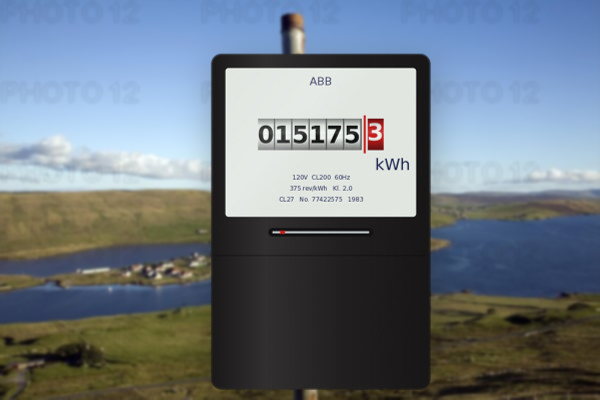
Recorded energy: 15175.3 kWh
